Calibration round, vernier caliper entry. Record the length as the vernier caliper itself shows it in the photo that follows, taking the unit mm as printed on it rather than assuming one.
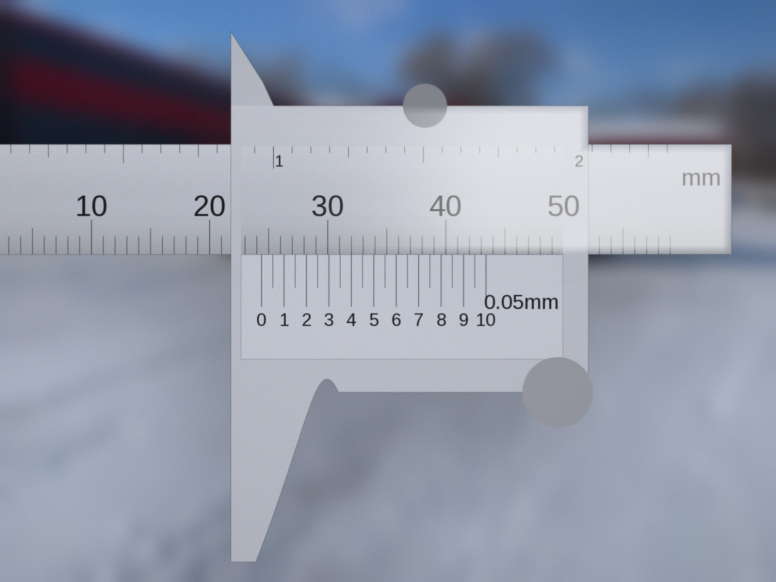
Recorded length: 24.4 mm
